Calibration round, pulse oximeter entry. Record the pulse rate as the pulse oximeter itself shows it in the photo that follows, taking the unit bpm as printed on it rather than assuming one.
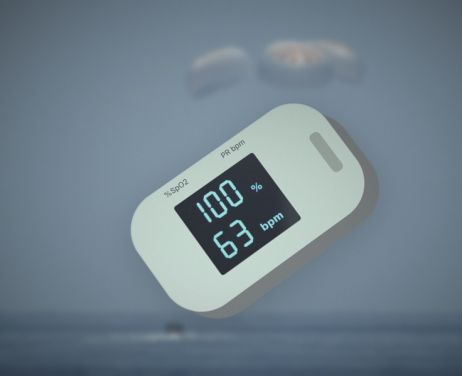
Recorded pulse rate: 63 bpm
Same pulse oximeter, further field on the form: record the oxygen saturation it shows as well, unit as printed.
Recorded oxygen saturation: 100 %
